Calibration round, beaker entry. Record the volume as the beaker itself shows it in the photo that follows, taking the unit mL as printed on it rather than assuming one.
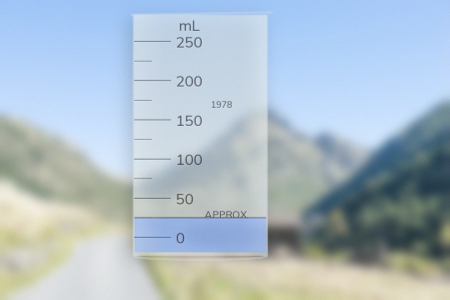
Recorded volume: 25 mL
